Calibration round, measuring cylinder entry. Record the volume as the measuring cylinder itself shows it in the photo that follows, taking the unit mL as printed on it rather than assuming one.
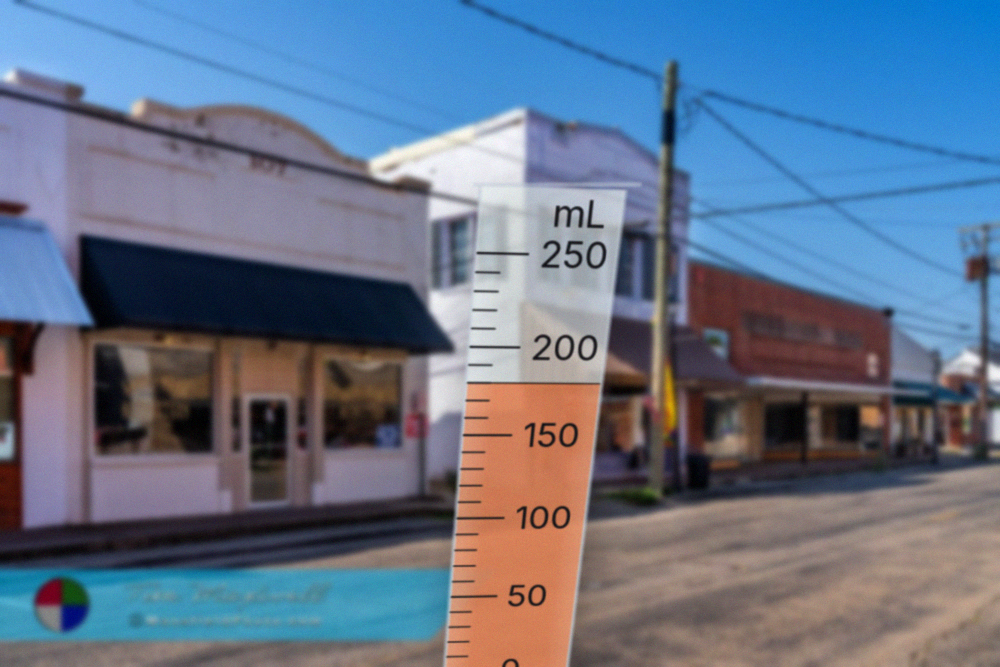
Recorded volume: 180 mL
